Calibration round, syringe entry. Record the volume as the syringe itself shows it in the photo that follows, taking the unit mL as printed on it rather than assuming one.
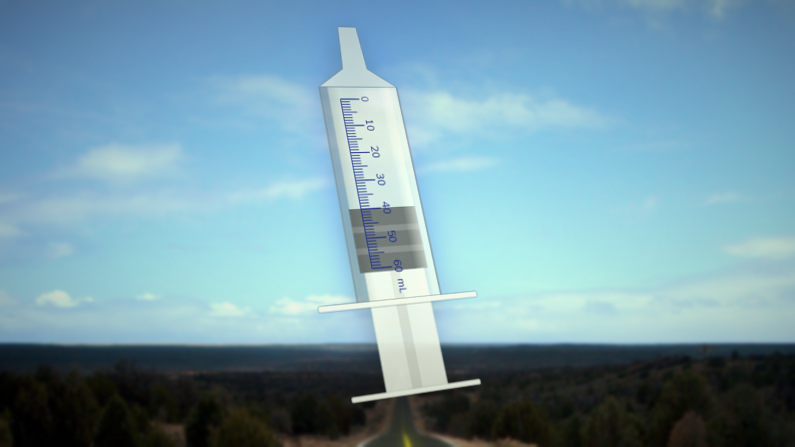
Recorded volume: 40 mL
